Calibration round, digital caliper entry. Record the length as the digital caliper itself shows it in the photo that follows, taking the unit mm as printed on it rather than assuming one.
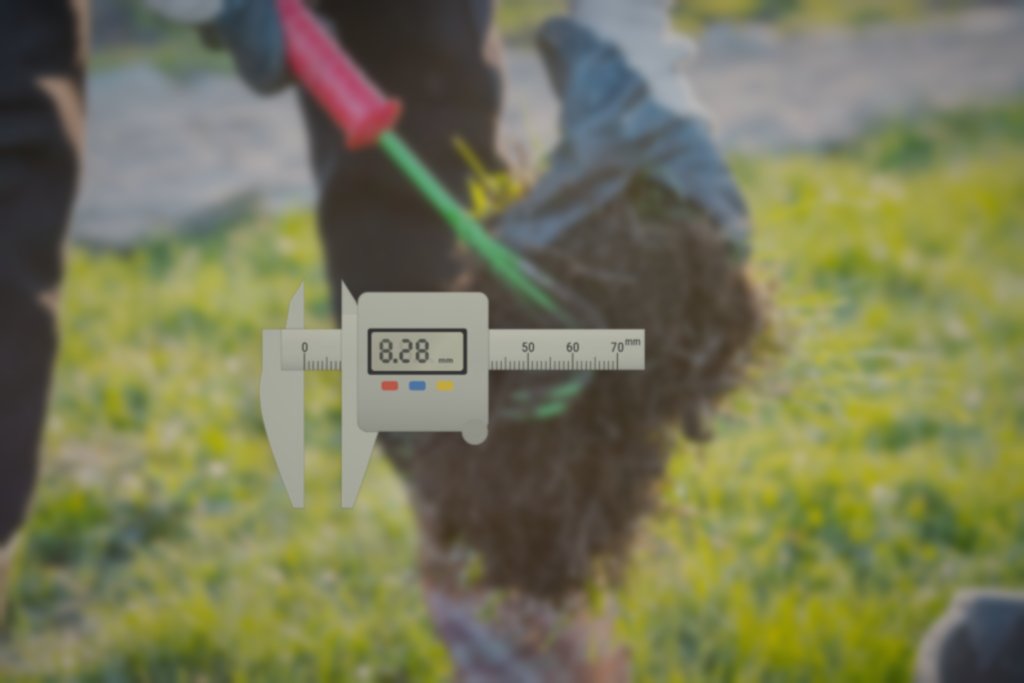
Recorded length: 8.28 mm
